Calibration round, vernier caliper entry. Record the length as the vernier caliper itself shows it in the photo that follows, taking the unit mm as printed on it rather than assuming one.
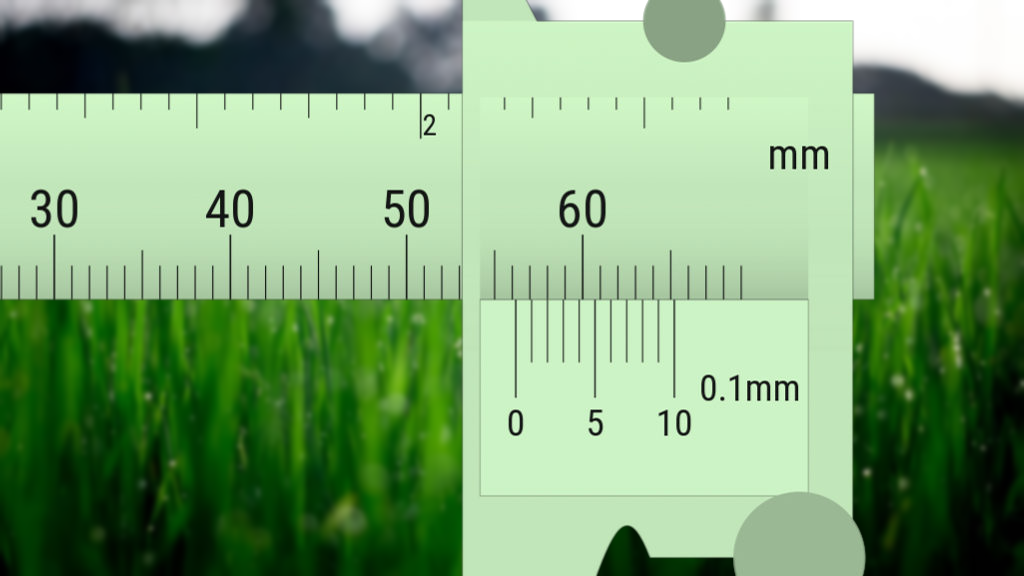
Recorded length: 56.2 mm
